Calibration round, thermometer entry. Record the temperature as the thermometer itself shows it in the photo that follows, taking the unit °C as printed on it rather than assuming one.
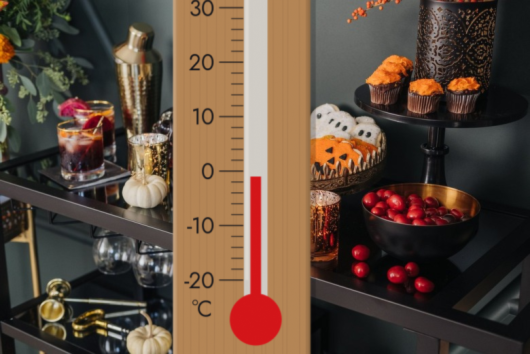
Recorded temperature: -1 °C
